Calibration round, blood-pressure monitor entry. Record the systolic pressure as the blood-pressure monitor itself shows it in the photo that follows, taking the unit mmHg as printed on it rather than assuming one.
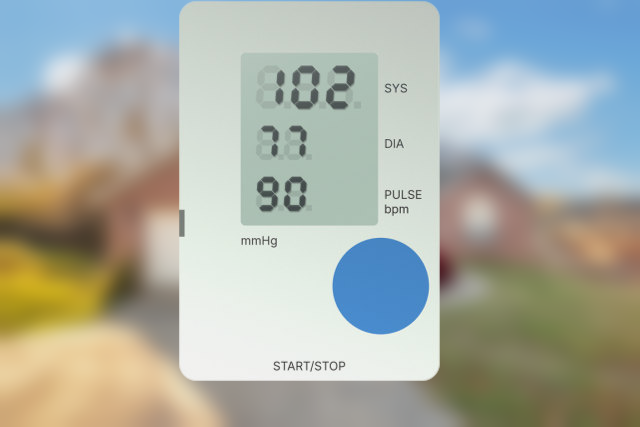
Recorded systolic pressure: 102 mmHg
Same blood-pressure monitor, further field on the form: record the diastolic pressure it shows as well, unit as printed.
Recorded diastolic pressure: 77 mmHg
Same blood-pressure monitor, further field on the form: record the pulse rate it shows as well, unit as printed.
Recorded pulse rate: 90 bpm
